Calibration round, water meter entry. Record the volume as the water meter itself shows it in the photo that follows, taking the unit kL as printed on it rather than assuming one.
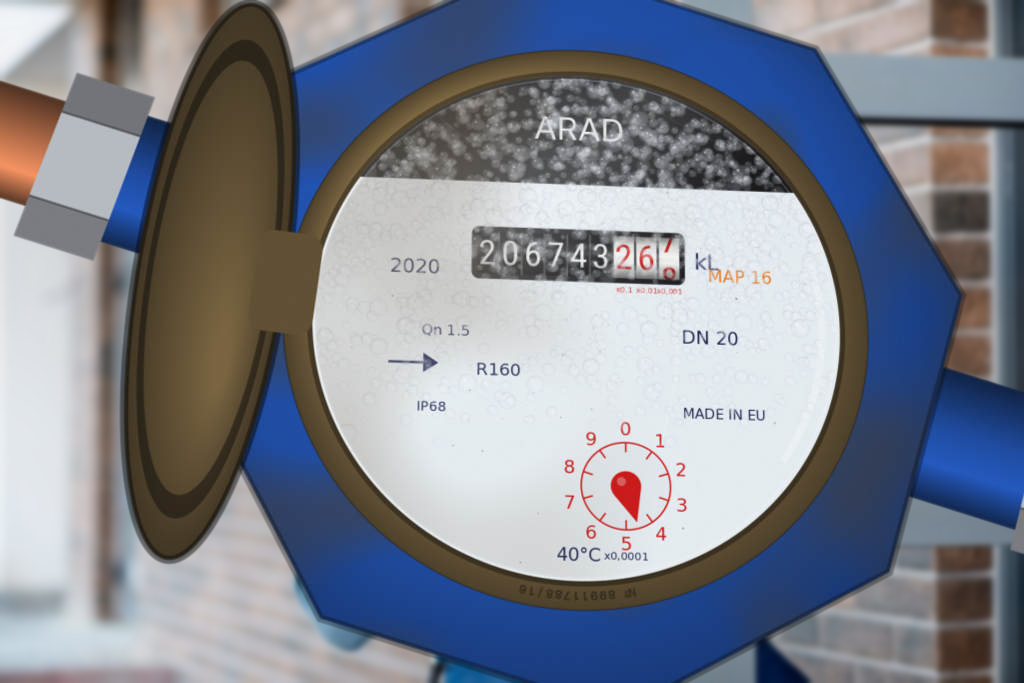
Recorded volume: 206743.2674 kL
